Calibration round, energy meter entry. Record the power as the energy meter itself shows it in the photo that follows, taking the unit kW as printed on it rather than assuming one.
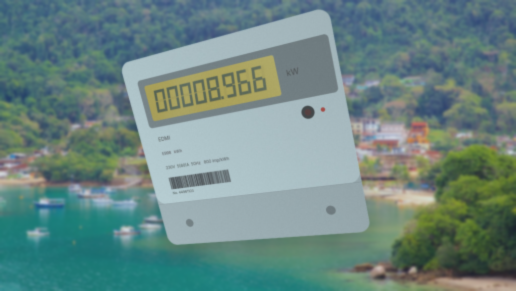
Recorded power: 8.966 kW
